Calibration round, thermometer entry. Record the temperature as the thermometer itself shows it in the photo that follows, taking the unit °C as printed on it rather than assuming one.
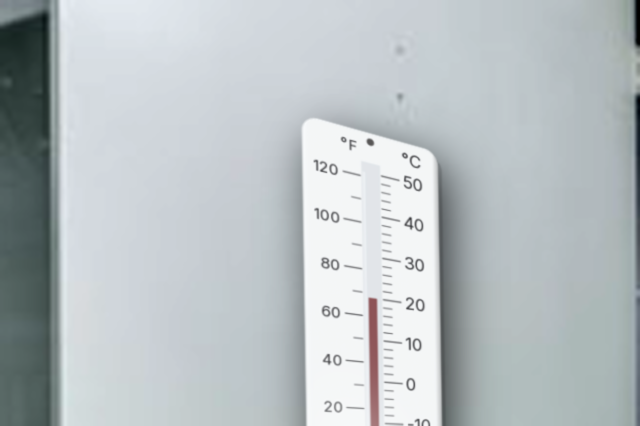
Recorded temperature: 20 °C
